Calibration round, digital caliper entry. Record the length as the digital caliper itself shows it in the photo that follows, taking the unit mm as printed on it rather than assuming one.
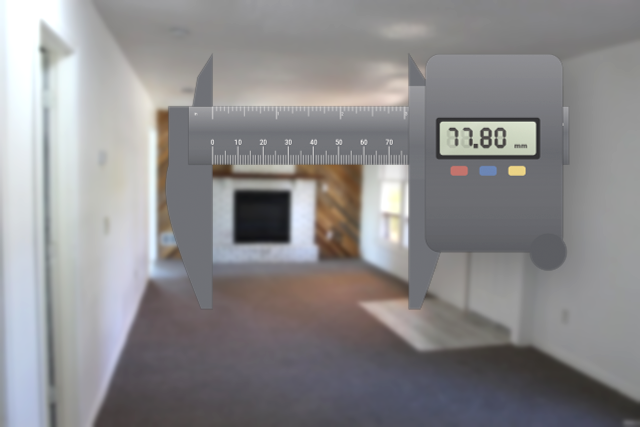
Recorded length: 77.80 mm
